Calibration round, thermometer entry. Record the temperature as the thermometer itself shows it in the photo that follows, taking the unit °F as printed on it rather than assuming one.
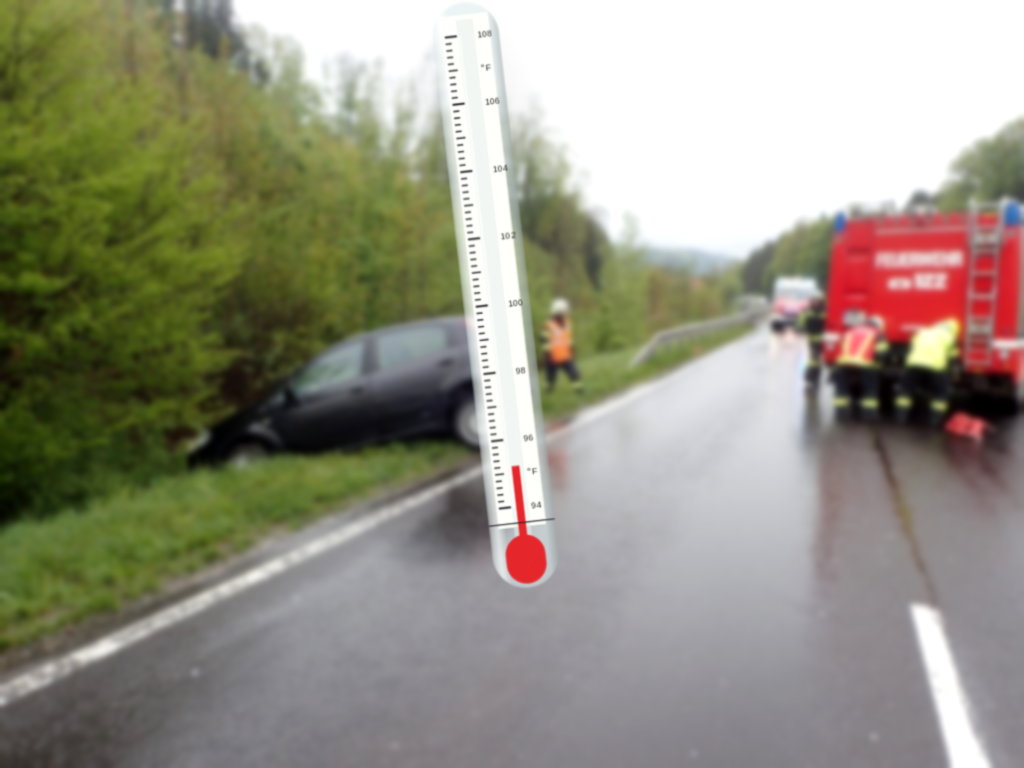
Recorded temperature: 95.2 °F
